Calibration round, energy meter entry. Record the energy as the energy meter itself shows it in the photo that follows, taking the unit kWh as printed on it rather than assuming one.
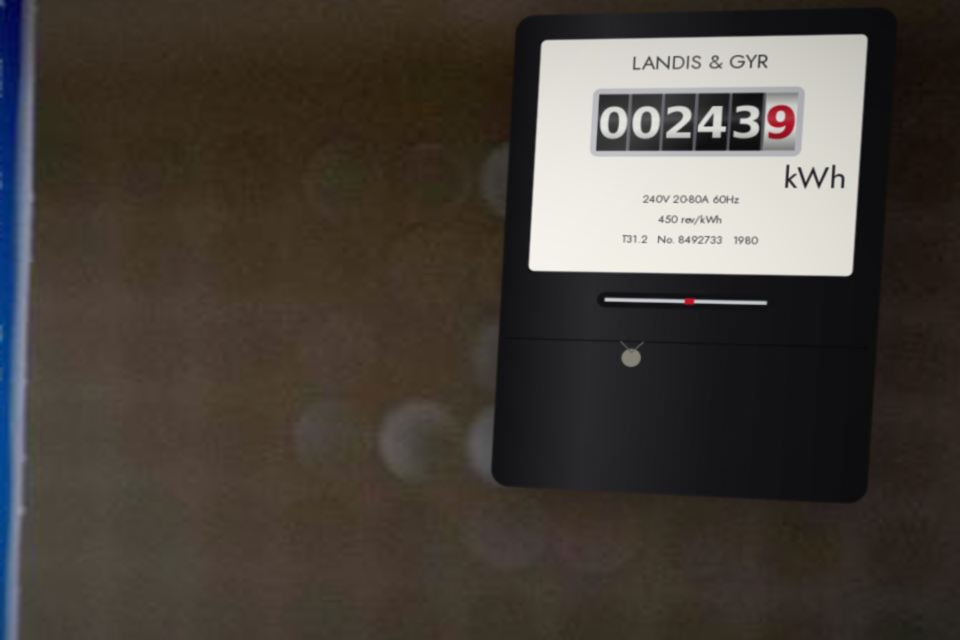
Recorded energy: 243.9 kWh
